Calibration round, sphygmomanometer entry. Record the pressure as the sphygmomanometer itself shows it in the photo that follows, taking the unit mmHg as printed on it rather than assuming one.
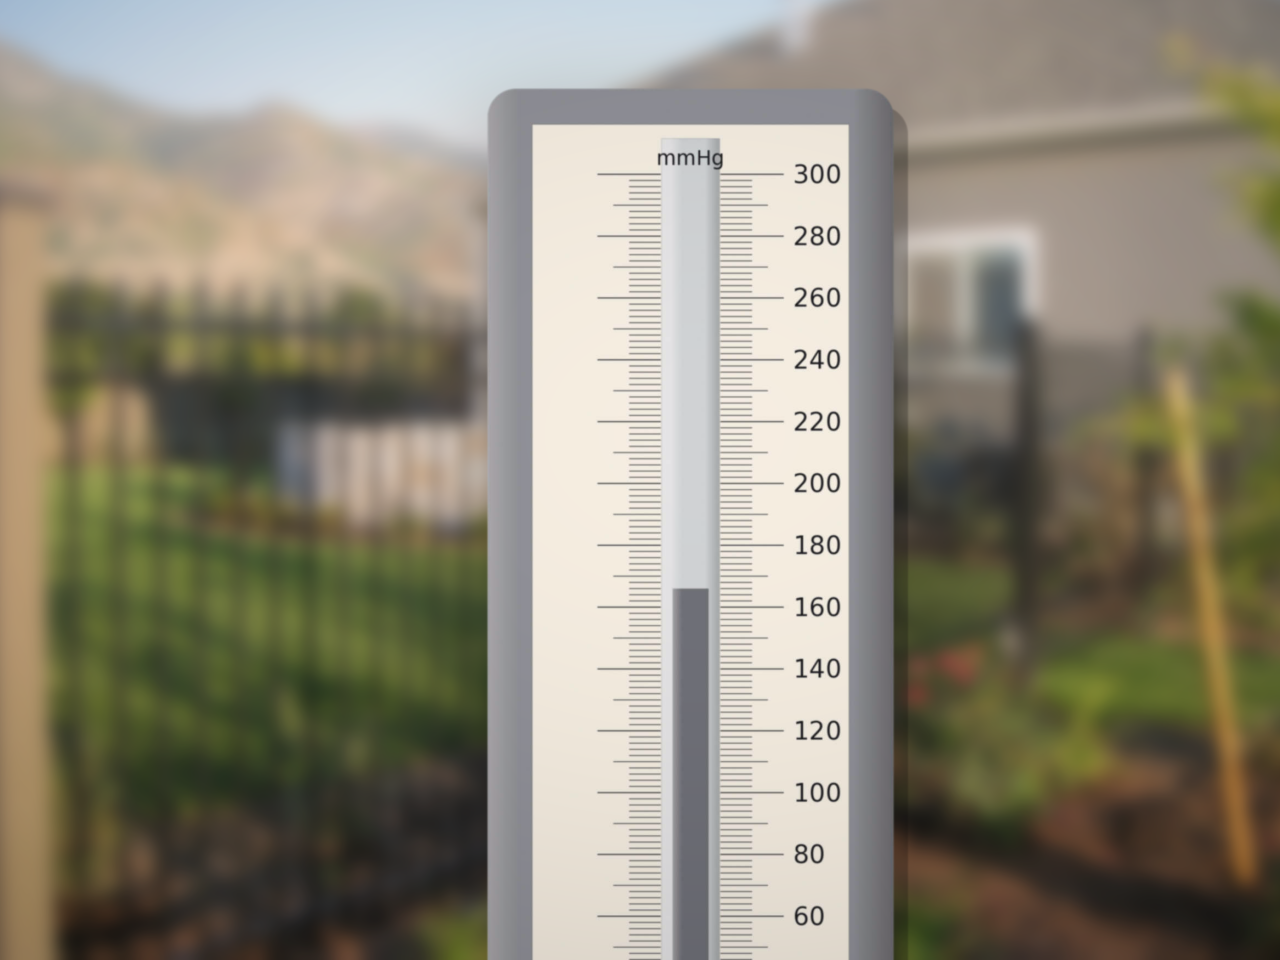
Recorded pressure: 166 mmHg
